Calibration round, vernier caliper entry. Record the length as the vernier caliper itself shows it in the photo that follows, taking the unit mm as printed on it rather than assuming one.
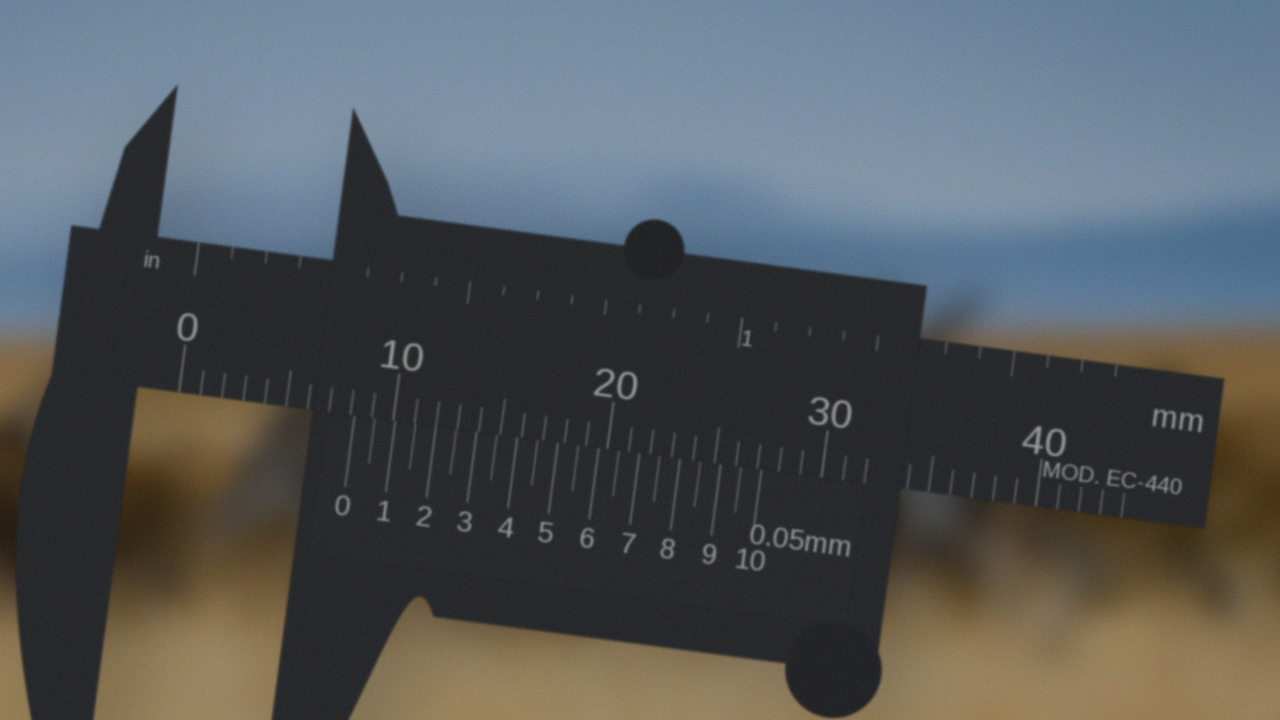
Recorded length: 8.2 mm
